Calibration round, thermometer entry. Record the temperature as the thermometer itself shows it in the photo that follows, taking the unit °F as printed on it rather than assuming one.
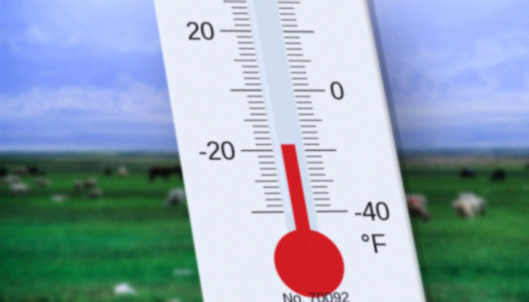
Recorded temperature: -18 °F
